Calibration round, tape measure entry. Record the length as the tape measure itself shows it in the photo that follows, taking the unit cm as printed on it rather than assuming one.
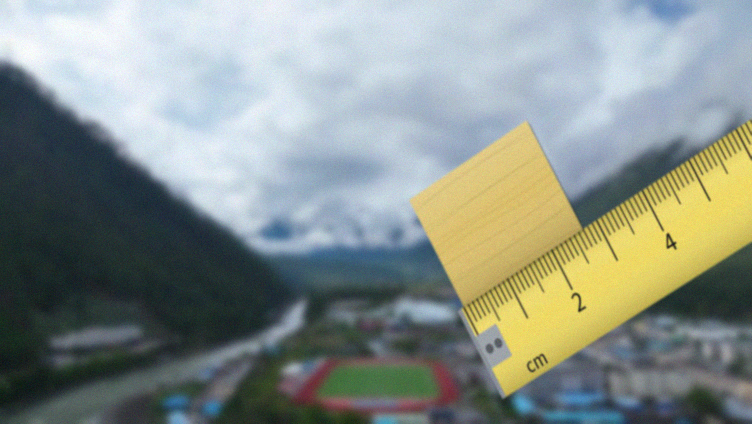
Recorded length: 2.7 cm
